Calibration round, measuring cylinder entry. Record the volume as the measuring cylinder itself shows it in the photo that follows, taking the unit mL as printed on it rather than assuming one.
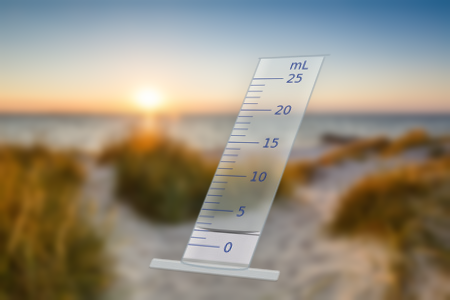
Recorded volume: 2 mL
